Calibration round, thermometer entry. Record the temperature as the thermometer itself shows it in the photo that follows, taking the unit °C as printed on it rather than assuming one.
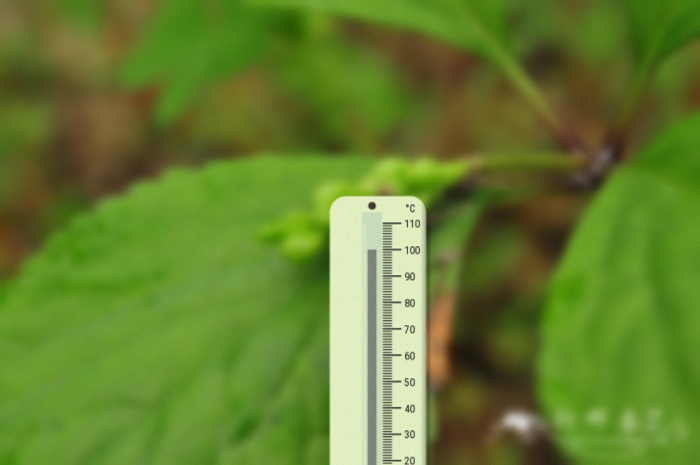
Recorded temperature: 100 °C
